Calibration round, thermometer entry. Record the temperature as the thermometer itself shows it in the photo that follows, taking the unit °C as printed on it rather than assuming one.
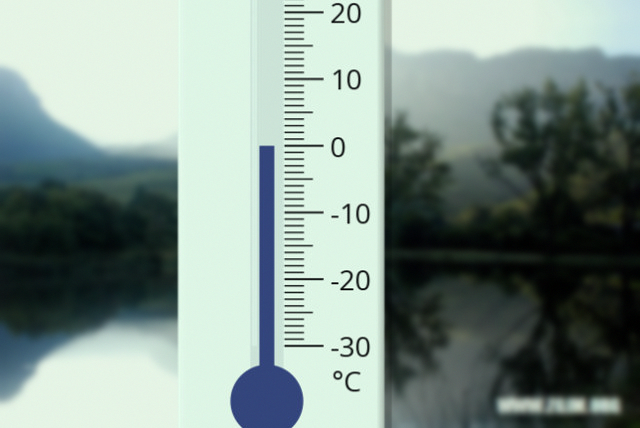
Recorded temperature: 0 °C
